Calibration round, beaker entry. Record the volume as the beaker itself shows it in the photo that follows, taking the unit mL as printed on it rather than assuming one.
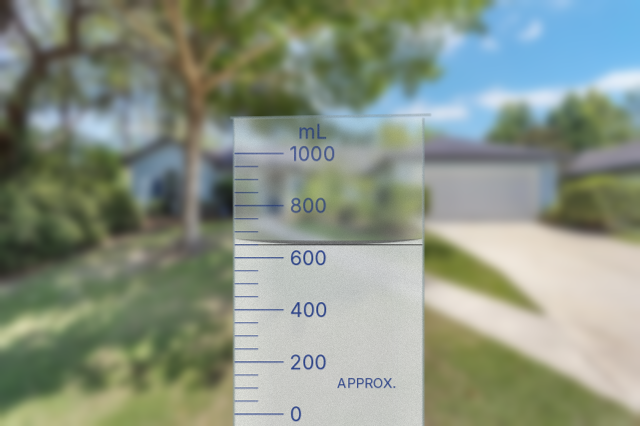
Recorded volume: 650 mL
